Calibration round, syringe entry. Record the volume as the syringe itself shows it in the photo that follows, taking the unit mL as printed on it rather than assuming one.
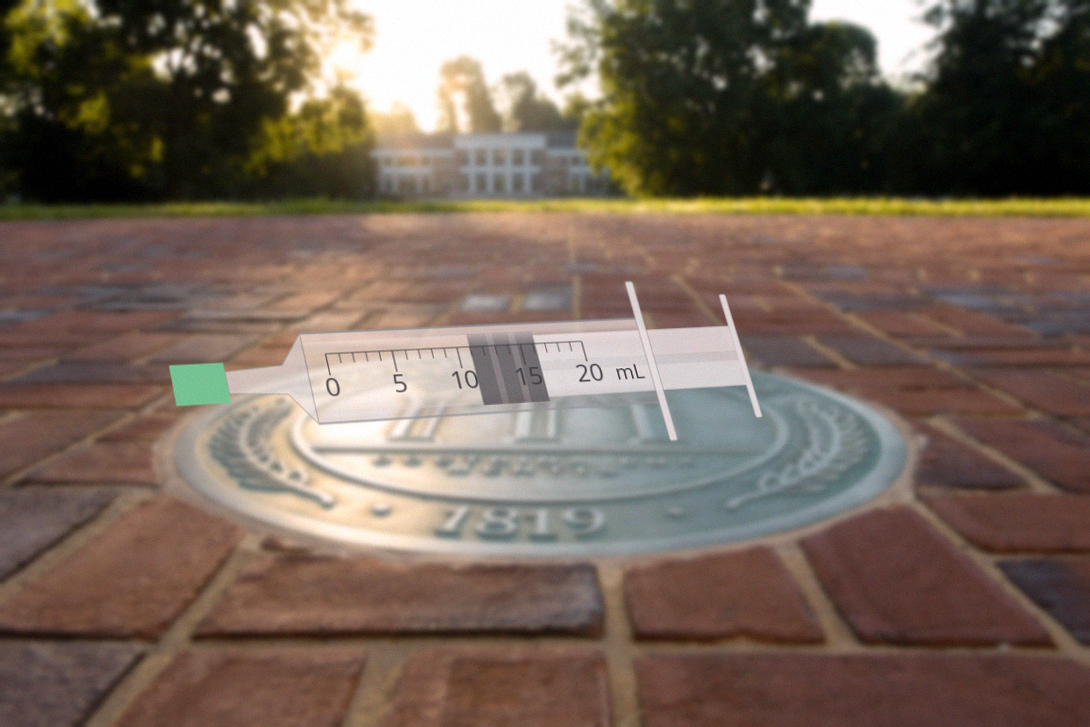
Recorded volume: 11 mL
